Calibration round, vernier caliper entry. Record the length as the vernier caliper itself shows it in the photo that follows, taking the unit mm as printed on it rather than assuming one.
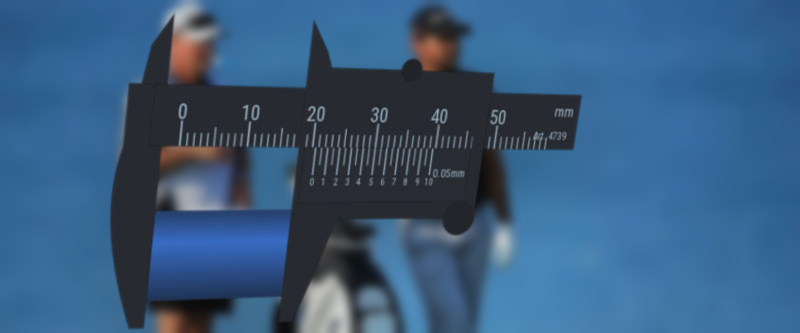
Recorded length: 20.5 mm
